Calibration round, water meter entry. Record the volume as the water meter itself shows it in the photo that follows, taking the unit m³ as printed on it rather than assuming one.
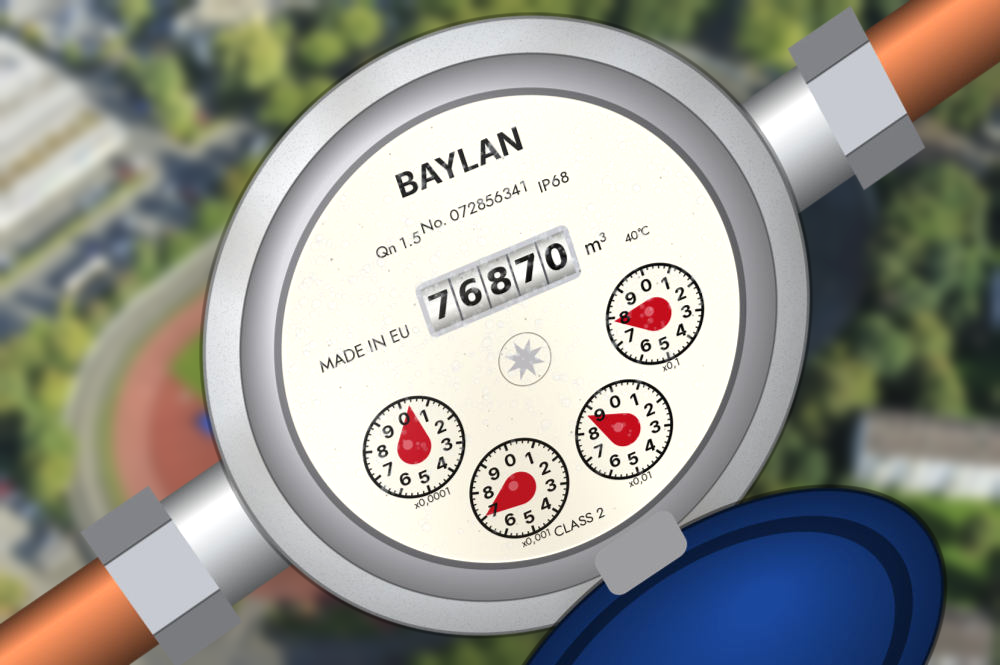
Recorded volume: 76870.7870 m³
